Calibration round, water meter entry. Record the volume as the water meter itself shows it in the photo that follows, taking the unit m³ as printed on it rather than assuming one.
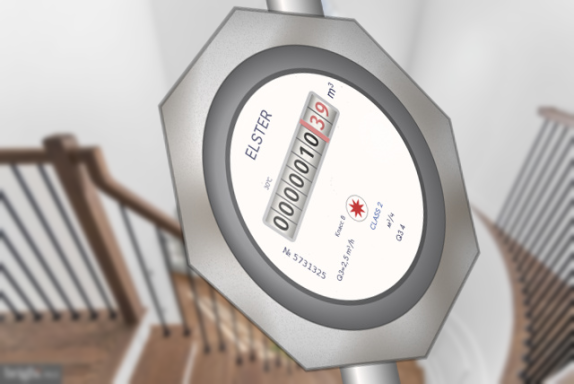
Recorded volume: 10.39 m³
